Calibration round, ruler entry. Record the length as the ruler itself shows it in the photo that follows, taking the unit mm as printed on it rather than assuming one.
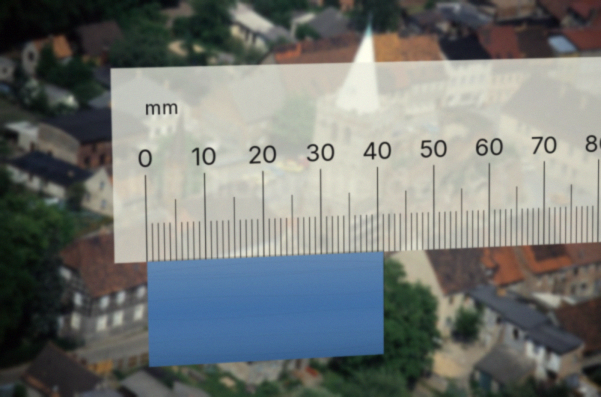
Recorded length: 41 mm
